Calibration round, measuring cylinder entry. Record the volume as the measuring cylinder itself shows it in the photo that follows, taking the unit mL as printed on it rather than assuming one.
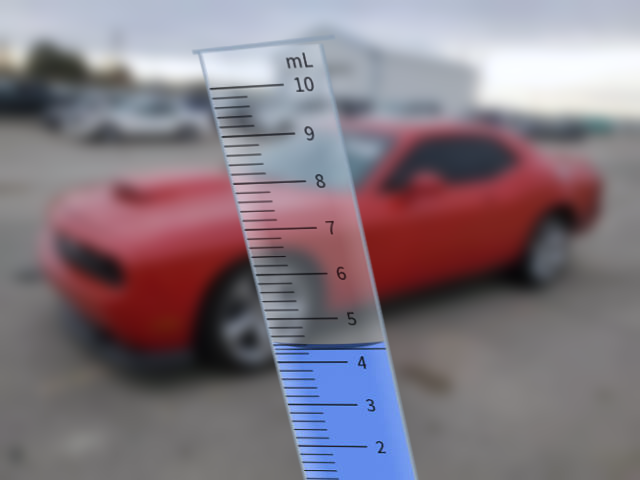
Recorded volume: 4.3 mL
